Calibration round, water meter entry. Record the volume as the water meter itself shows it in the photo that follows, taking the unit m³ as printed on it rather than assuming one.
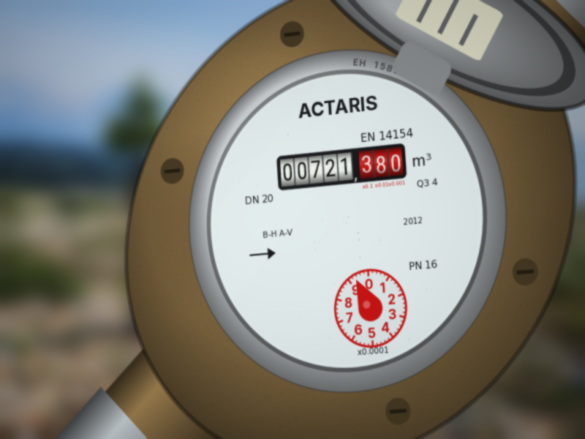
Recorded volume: 721.3799 m³
